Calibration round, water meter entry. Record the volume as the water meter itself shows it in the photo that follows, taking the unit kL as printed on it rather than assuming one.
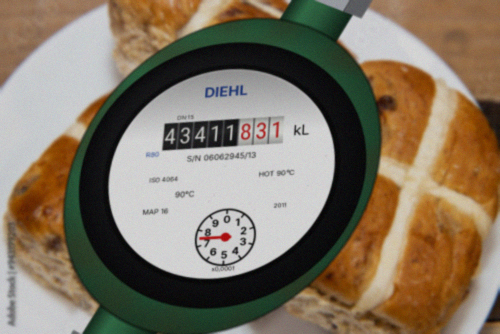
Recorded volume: 43411.8317 kL
